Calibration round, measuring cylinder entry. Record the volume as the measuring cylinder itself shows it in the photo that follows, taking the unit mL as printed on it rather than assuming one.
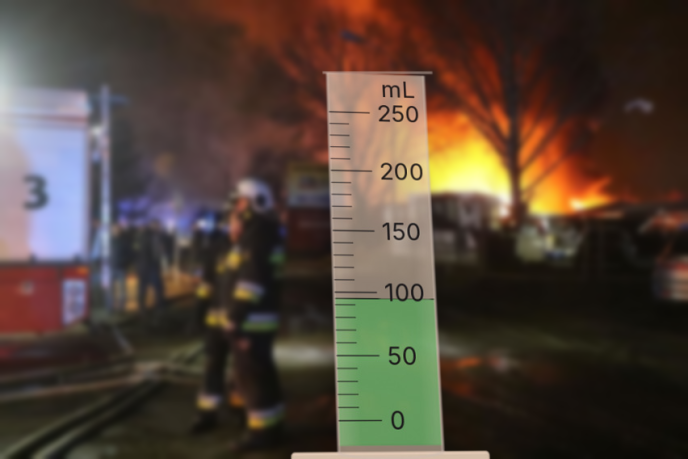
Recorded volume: 95 mL
